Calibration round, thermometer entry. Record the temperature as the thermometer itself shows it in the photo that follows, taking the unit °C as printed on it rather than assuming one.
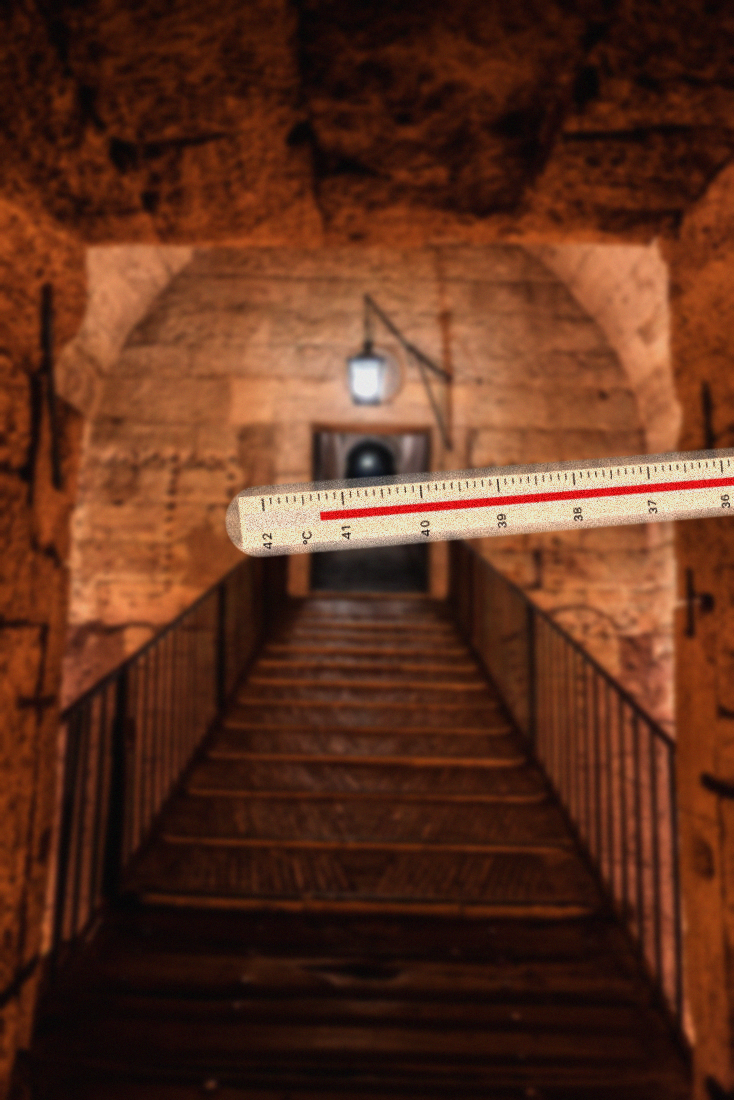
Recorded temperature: 41.3 °C
